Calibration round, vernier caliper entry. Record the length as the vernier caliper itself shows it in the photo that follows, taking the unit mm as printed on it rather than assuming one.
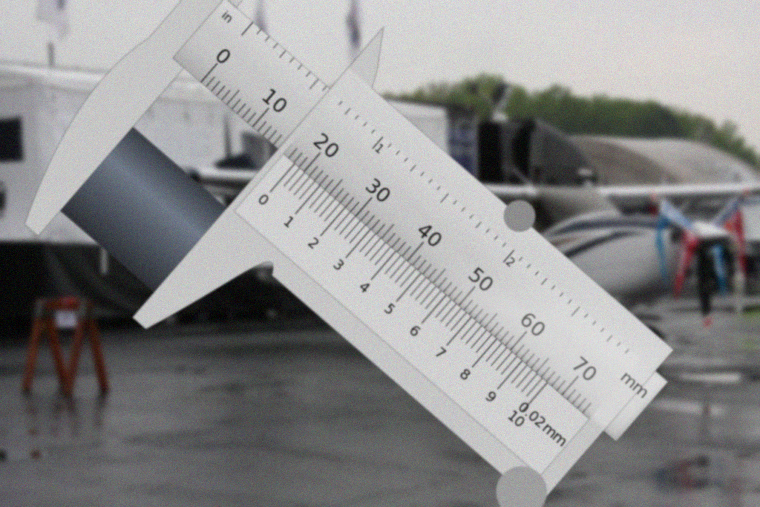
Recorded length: 18.2 mm
